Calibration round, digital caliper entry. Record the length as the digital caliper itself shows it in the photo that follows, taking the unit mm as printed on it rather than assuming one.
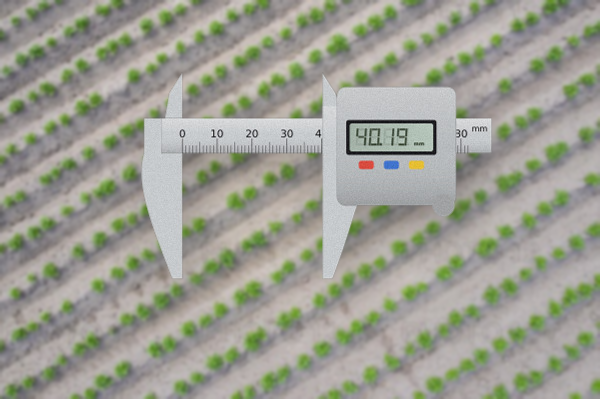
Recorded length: 40.19 mm
